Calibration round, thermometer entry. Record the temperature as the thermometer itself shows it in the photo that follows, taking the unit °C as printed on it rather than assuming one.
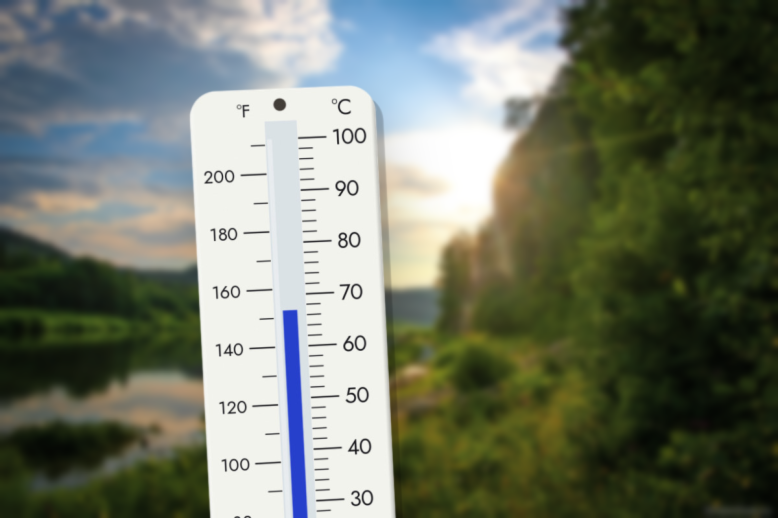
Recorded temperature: 67 °C
